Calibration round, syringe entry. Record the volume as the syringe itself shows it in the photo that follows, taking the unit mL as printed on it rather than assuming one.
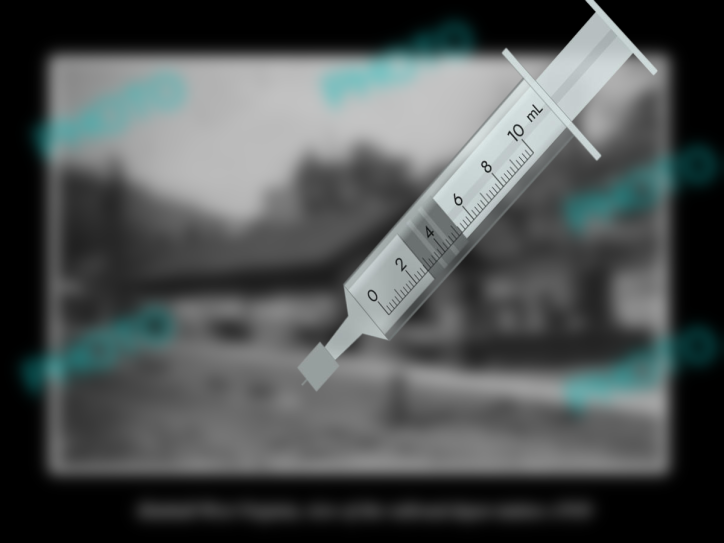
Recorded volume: 2.8 mL
